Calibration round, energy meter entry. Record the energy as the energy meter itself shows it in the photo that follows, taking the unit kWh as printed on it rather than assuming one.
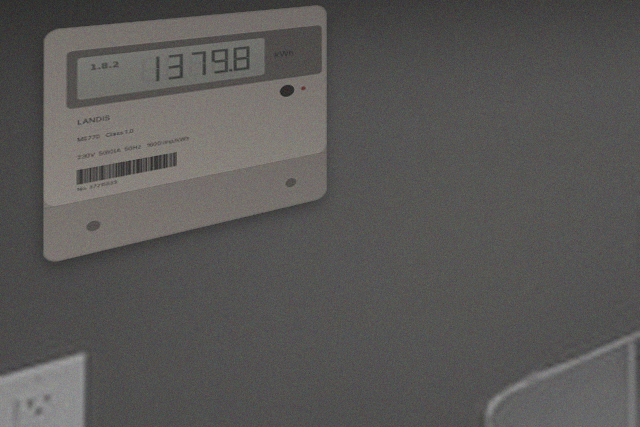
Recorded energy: 1379.8 kWh
